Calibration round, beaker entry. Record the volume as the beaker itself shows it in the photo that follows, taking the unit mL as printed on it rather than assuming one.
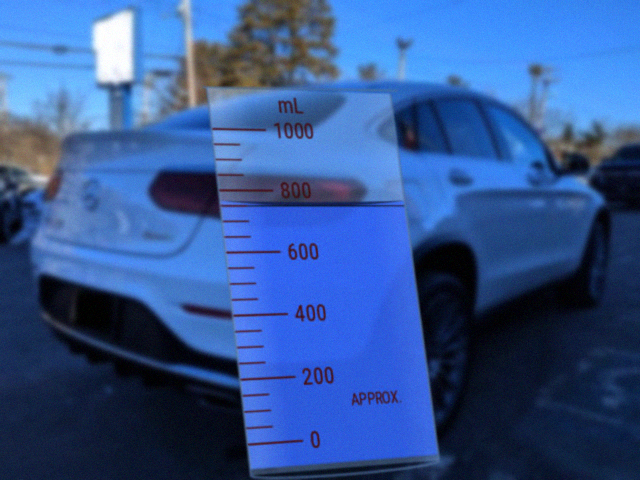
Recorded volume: 750 mL
